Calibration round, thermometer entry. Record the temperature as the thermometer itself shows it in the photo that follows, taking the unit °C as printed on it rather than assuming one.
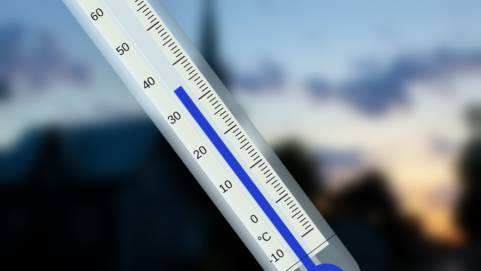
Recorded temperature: 35 °C
